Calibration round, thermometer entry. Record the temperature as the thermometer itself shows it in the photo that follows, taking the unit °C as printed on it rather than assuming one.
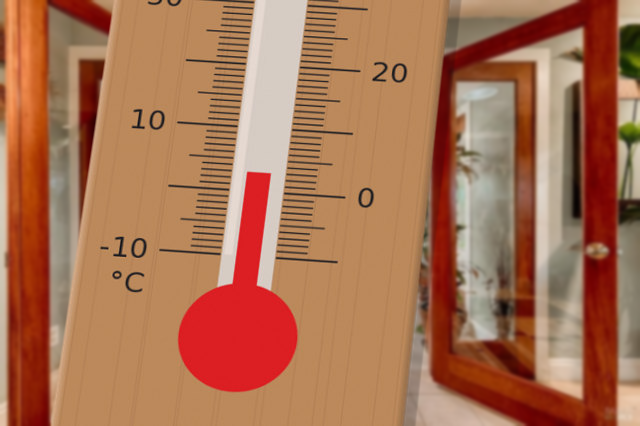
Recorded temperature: 3 °C
